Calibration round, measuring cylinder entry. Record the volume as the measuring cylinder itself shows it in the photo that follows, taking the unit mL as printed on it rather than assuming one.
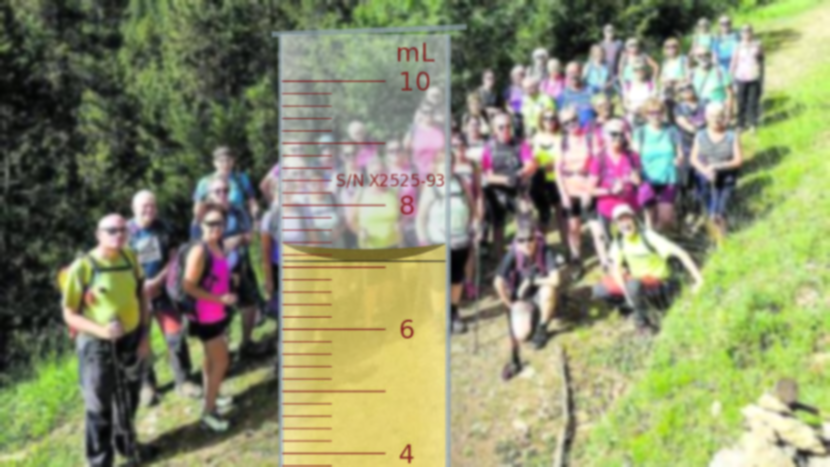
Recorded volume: 7.1 mL
